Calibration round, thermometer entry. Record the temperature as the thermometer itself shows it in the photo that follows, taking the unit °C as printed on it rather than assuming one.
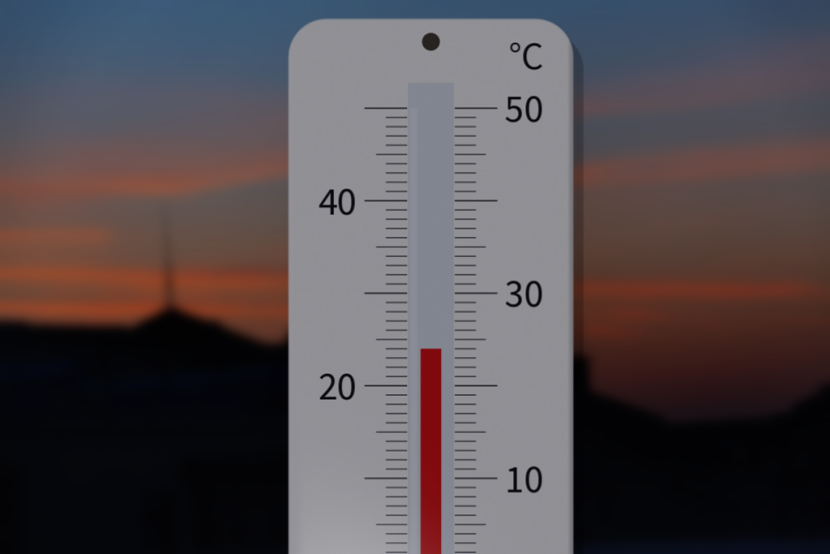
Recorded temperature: 24 °C
